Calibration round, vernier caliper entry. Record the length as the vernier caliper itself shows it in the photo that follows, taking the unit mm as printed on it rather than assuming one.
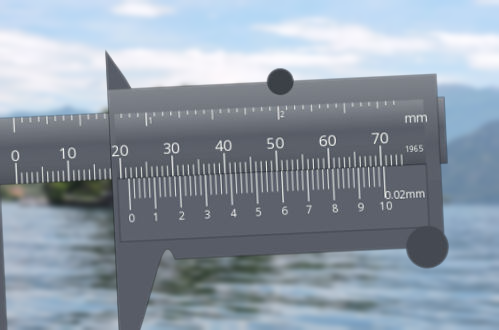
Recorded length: 21.5 mm
